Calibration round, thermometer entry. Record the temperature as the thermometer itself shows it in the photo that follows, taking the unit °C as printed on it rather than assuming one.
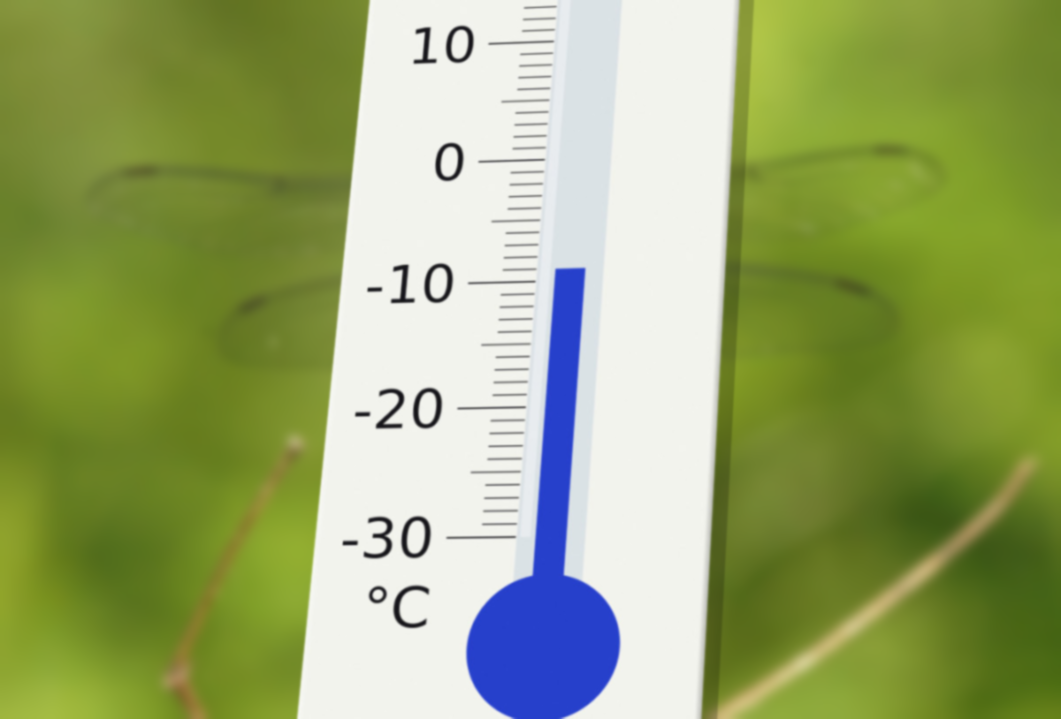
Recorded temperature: -9 °C
